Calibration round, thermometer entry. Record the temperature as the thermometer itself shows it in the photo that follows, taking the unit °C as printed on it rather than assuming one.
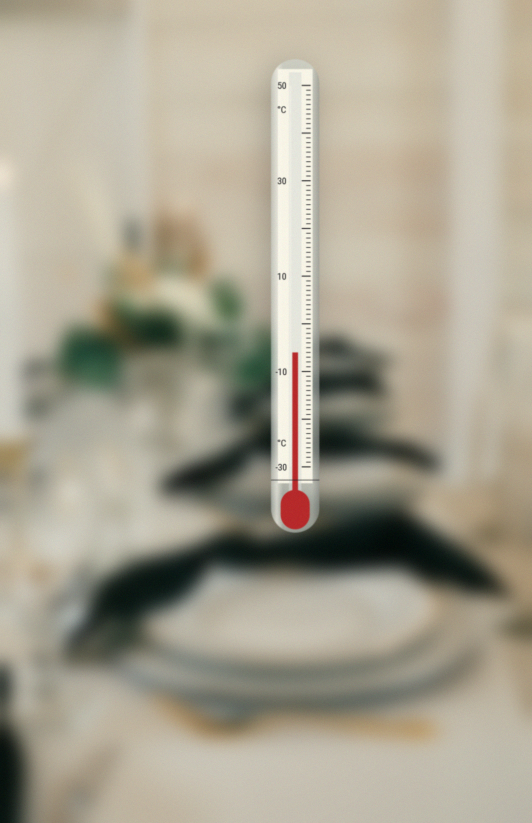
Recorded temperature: -6 °C
